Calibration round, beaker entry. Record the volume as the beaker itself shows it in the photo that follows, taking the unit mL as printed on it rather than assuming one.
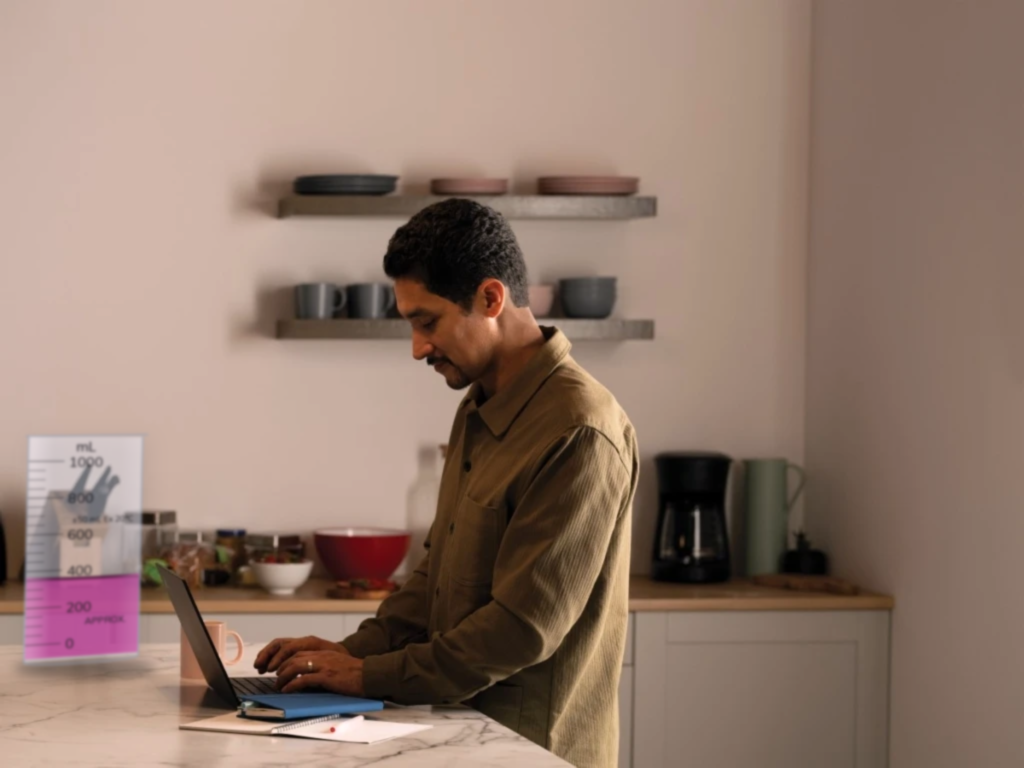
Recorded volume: 350 mL
